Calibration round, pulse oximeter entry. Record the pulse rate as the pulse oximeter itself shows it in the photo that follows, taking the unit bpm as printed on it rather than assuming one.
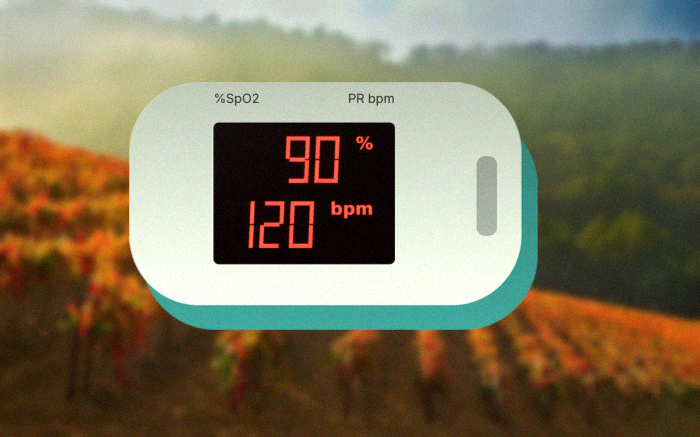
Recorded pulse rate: 120 bpm
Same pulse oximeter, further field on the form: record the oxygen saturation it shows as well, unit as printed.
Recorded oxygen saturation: 90 %
